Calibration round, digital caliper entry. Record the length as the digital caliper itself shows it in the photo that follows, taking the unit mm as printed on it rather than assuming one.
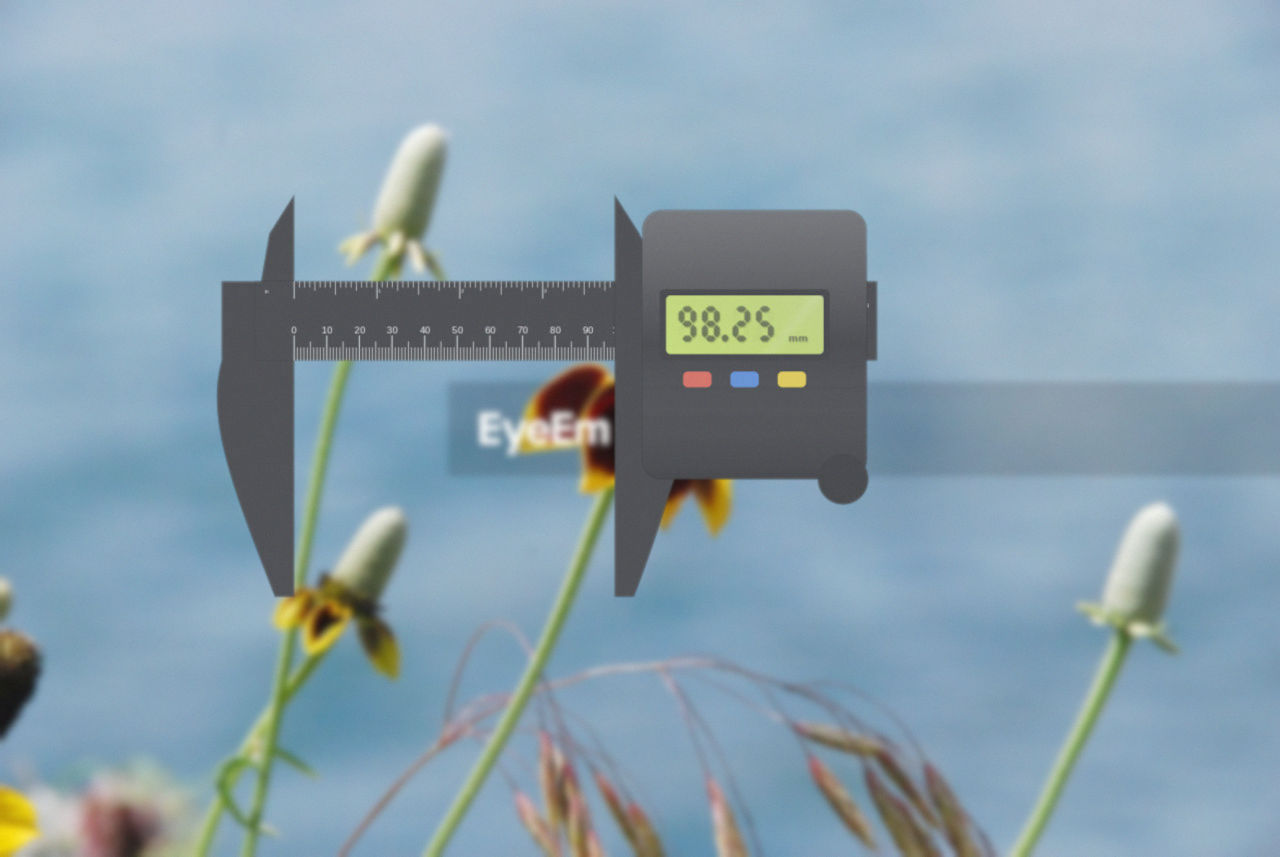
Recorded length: 98.25 mm
